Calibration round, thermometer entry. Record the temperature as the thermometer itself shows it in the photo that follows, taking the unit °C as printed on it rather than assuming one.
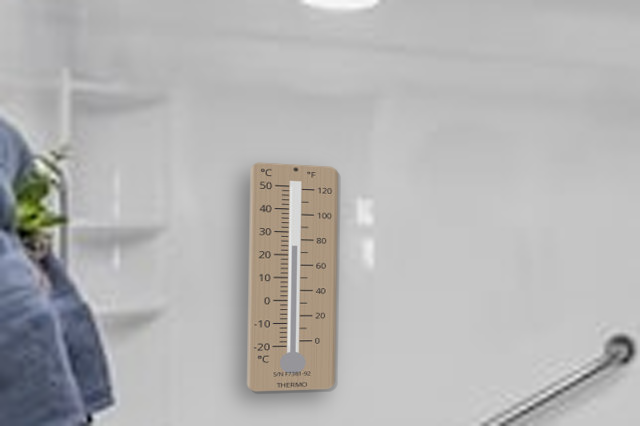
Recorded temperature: 24 °C
